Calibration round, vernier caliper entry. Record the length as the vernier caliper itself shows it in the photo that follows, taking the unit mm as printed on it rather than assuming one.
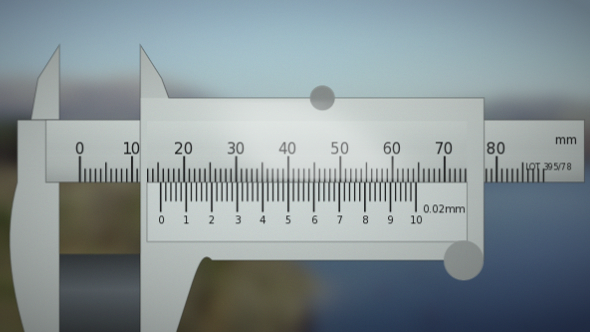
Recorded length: 15.5 mm
